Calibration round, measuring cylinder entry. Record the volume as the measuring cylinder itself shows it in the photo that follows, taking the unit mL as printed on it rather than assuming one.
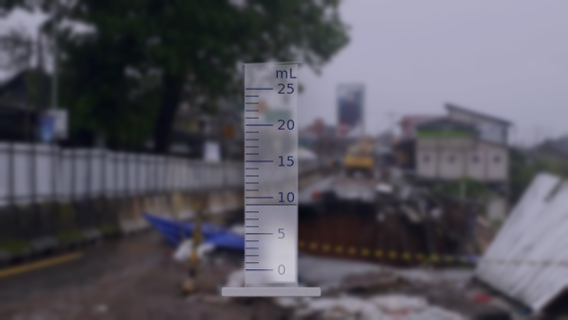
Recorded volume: 9 mL
